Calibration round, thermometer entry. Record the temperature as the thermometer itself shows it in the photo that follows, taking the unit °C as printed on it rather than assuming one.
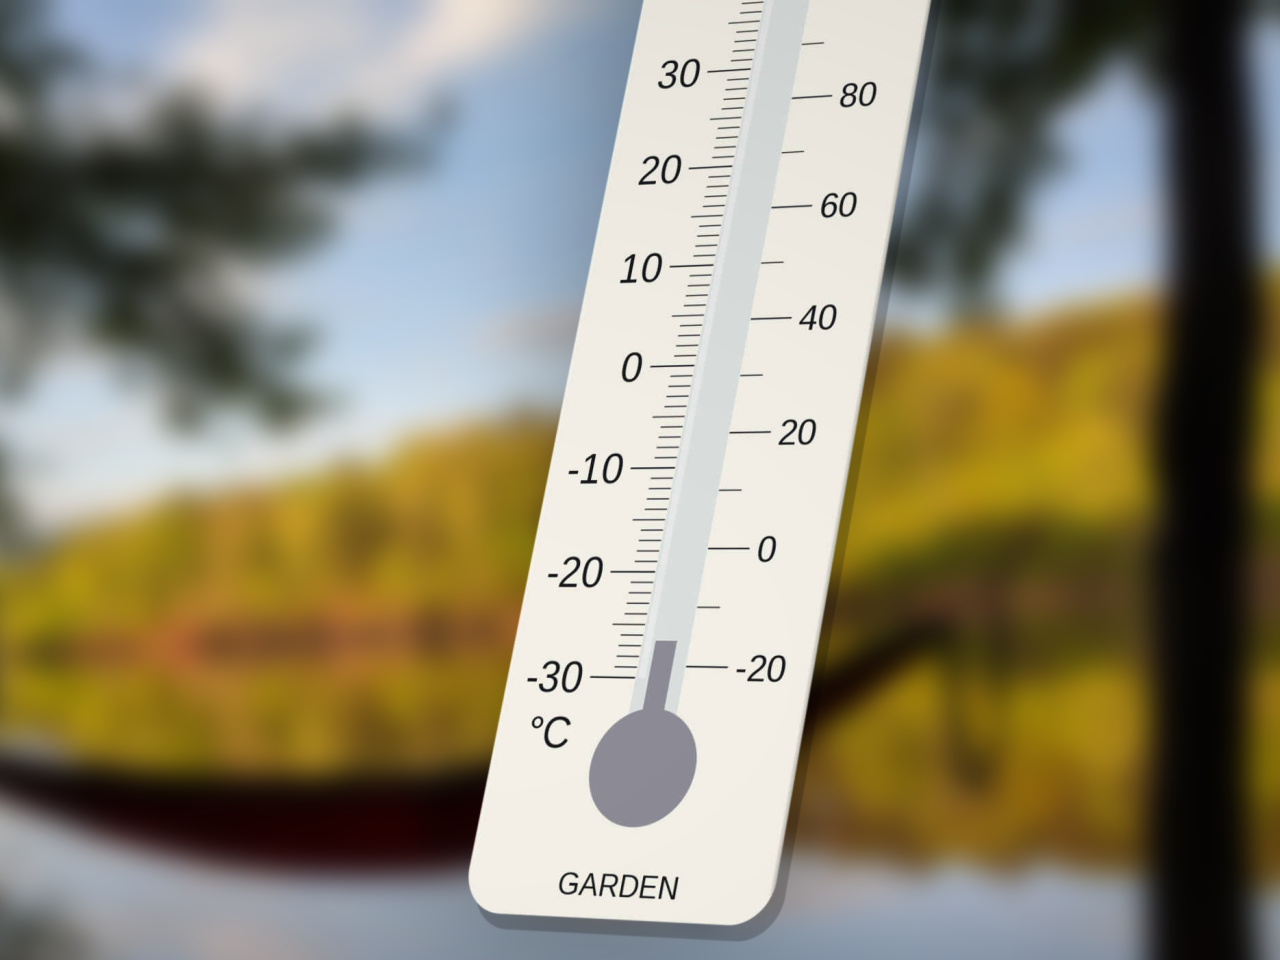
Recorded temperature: -26.5 °C
